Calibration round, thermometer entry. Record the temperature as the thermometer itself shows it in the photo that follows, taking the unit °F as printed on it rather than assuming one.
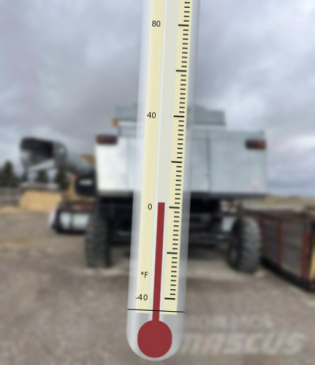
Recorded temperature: 2 °F
